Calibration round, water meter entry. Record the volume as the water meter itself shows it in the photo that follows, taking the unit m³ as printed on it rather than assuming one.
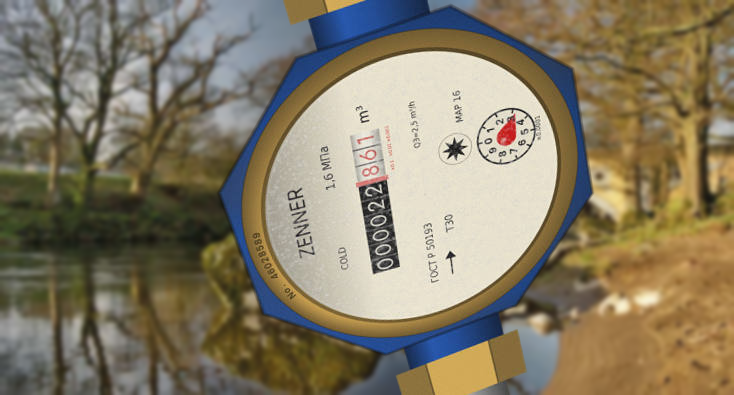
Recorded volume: 22.8613 m³
